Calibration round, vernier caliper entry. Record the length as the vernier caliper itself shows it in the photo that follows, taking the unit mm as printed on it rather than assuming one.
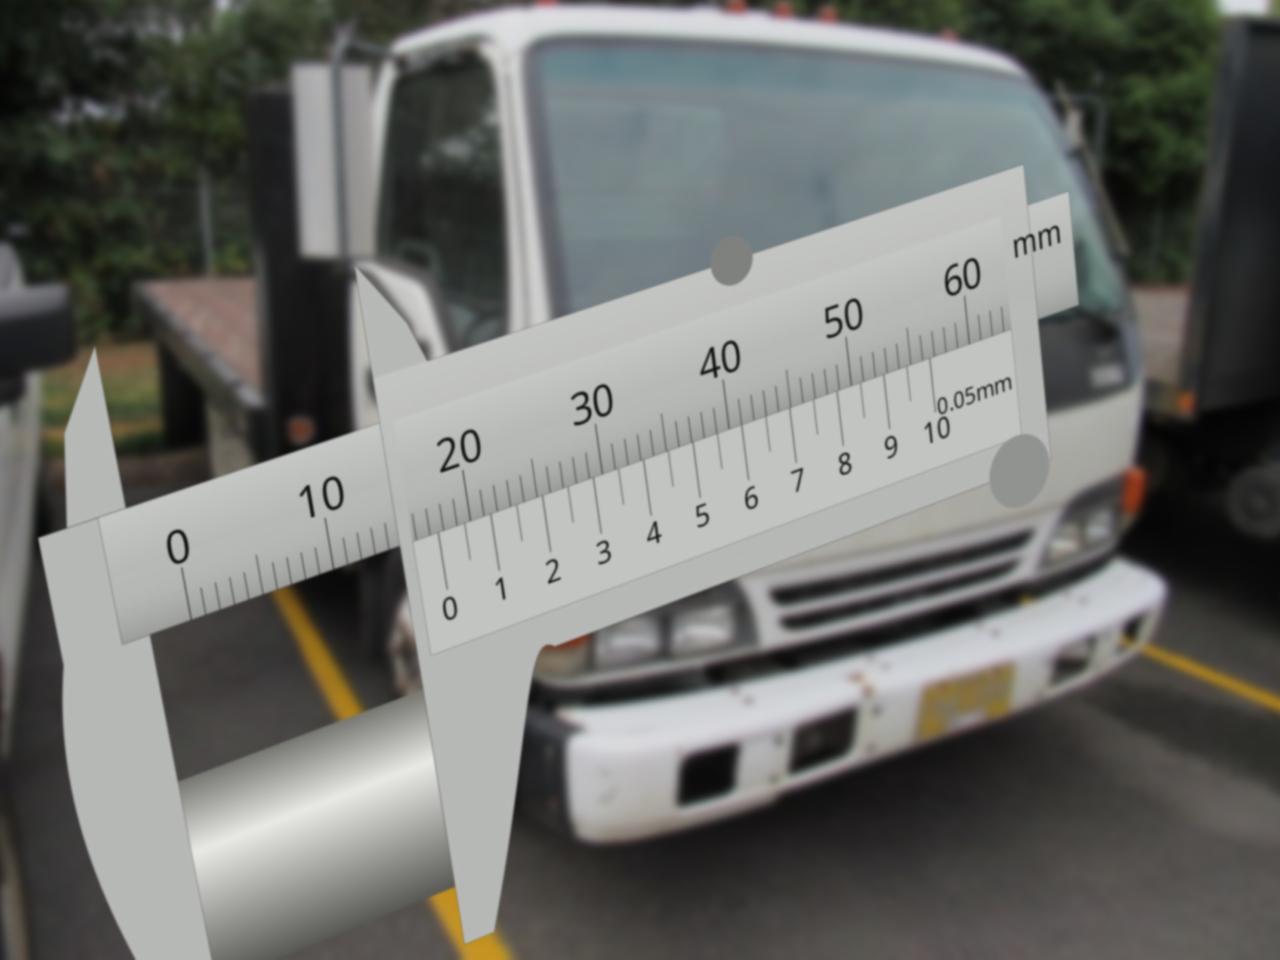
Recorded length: 17.6 mm
